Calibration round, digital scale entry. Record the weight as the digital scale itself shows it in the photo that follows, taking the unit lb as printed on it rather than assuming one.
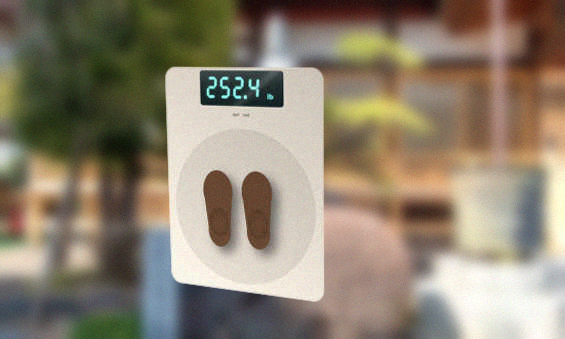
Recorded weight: 252.4 lb
